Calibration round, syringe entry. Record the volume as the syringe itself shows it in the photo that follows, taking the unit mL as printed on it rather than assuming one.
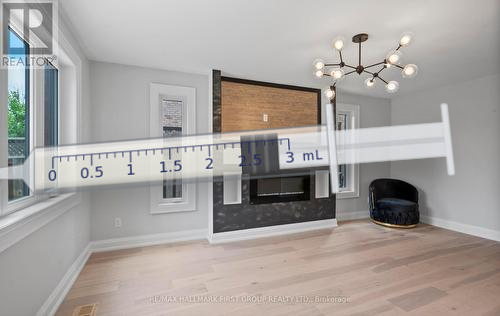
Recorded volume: 2.4 mL
